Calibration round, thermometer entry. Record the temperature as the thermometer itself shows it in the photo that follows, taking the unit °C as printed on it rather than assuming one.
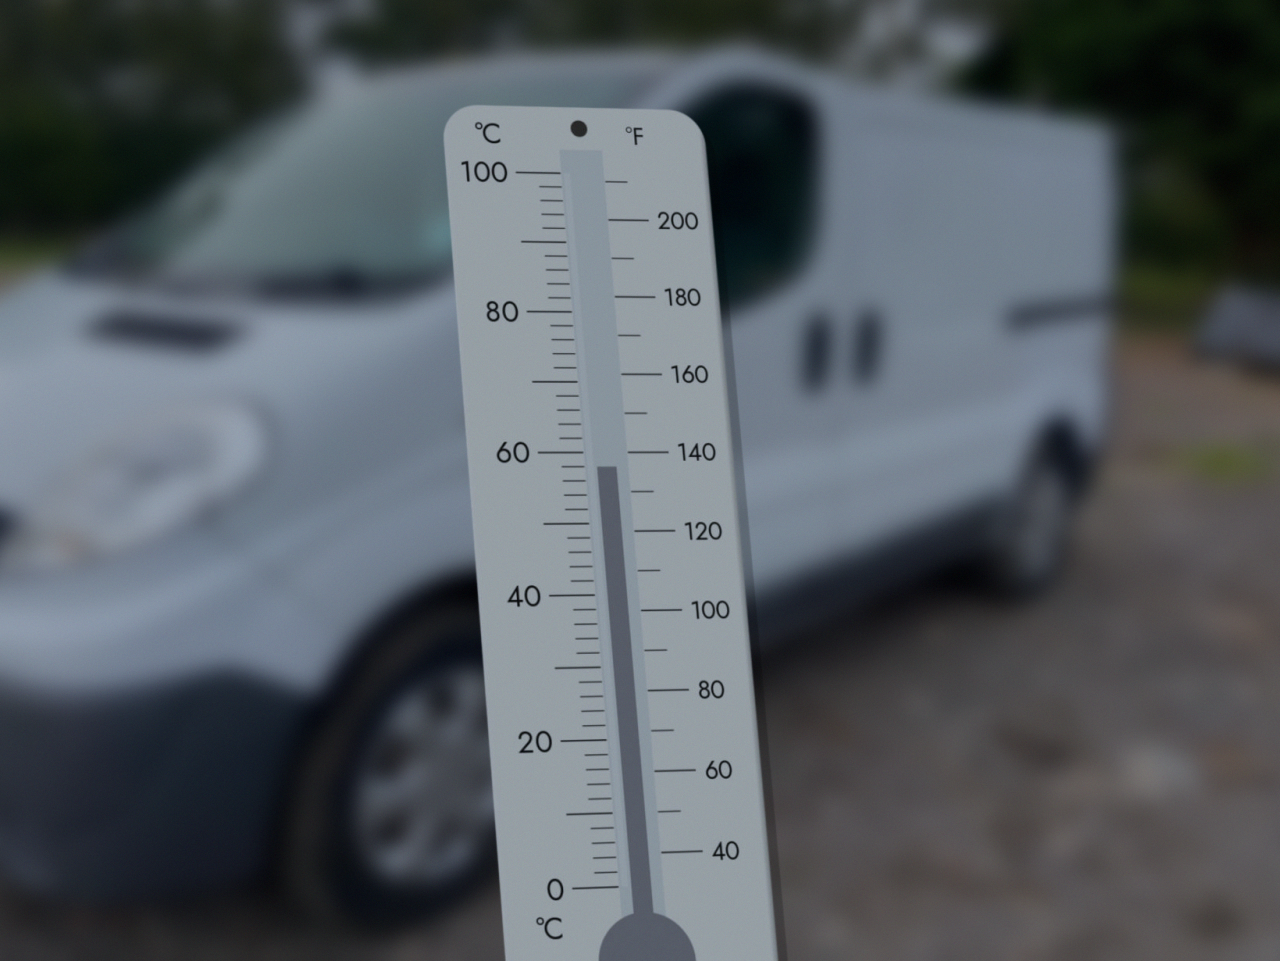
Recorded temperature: 58 °C
